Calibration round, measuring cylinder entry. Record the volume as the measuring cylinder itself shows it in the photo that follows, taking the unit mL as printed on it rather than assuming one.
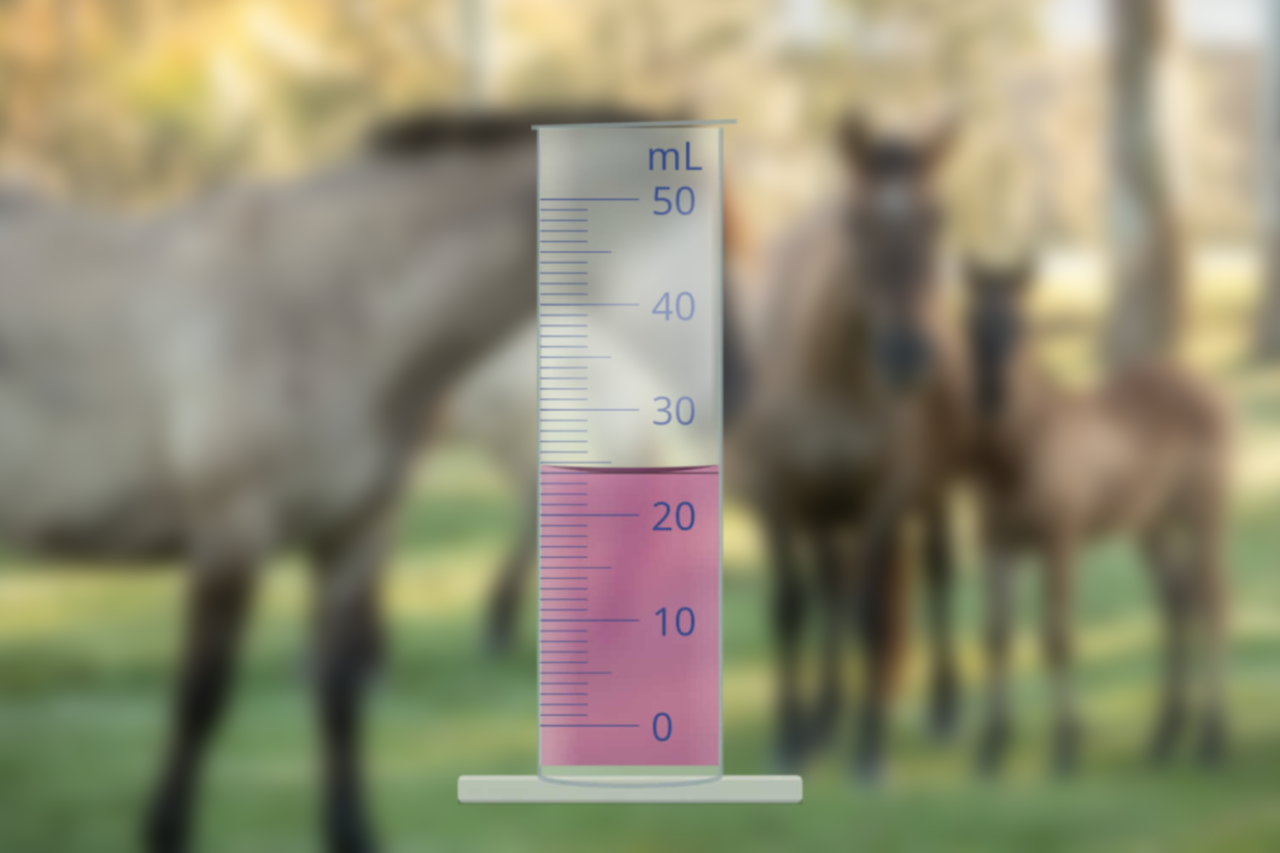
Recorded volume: 24 mL
